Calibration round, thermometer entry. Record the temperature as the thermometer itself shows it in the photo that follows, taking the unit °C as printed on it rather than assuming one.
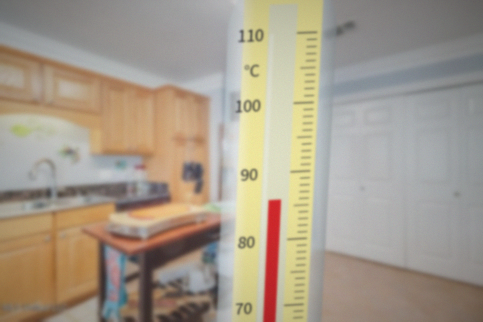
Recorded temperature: 86 °C
